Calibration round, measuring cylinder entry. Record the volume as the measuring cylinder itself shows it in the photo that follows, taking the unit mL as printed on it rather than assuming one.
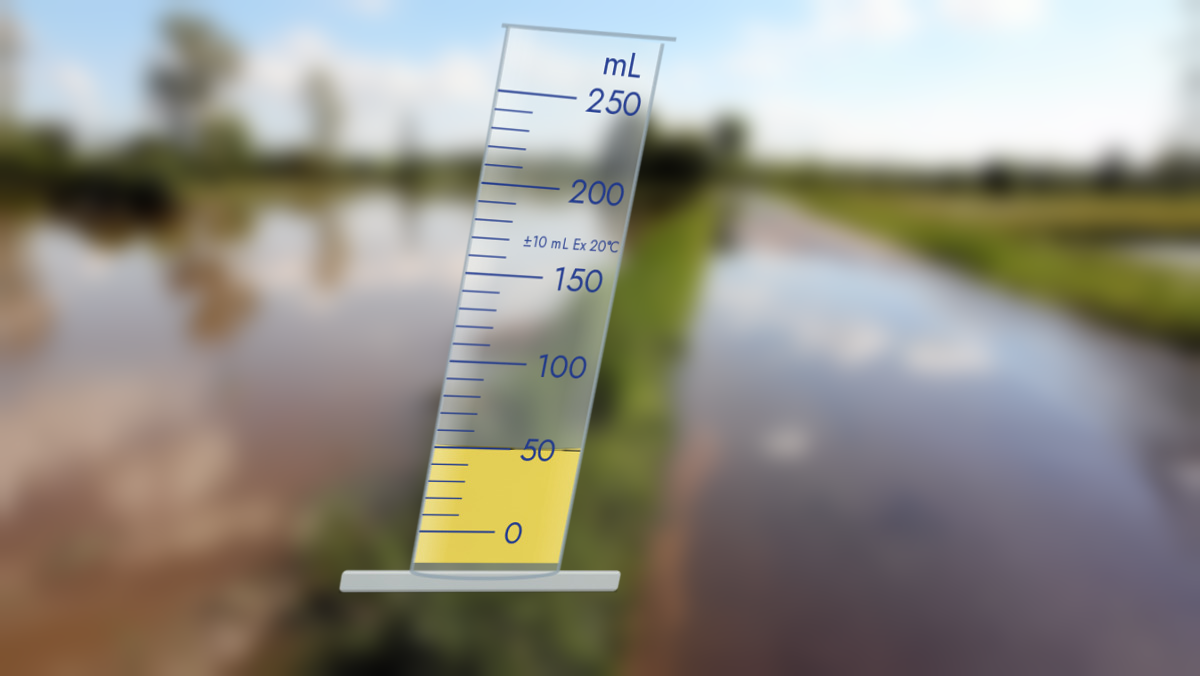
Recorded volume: 50 mL
